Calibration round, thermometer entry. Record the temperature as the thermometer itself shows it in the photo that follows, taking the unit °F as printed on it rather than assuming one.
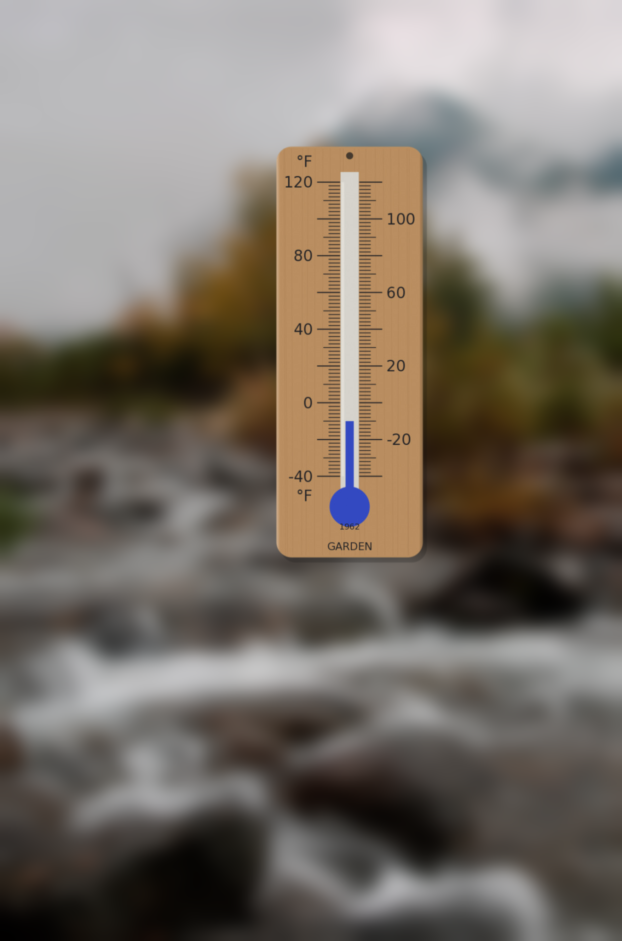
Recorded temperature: -10 °F
